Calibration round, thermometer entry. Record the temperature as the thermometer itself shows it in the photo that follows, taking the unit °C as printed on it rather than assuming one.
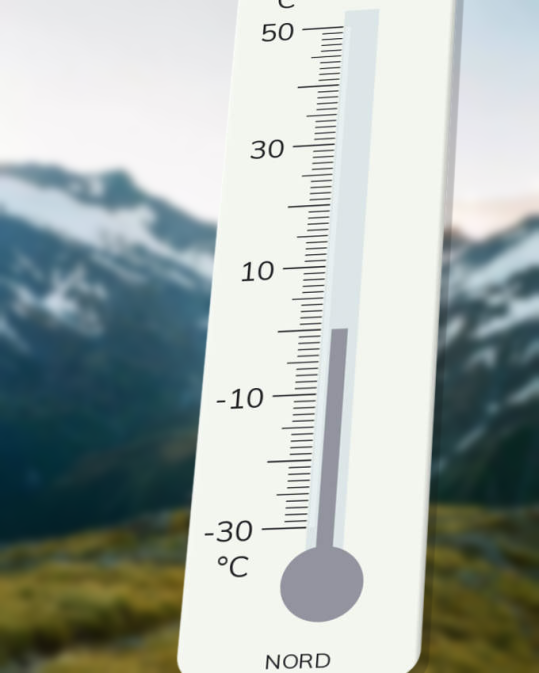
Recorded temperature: 0 °C
